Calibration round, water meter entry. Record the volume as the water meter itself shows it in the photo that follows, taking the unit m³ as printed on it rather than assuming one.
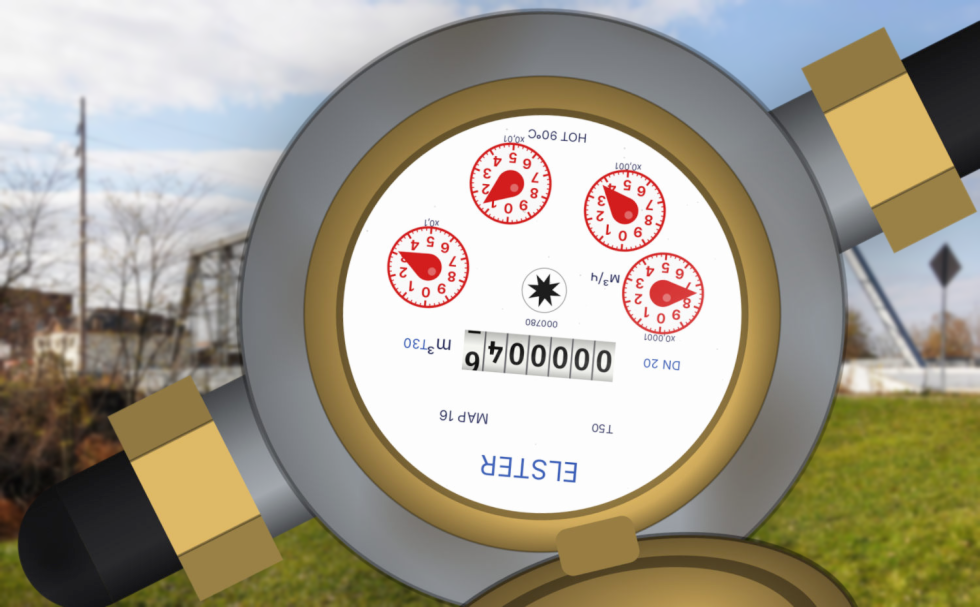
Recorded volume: 46.3137 m³
